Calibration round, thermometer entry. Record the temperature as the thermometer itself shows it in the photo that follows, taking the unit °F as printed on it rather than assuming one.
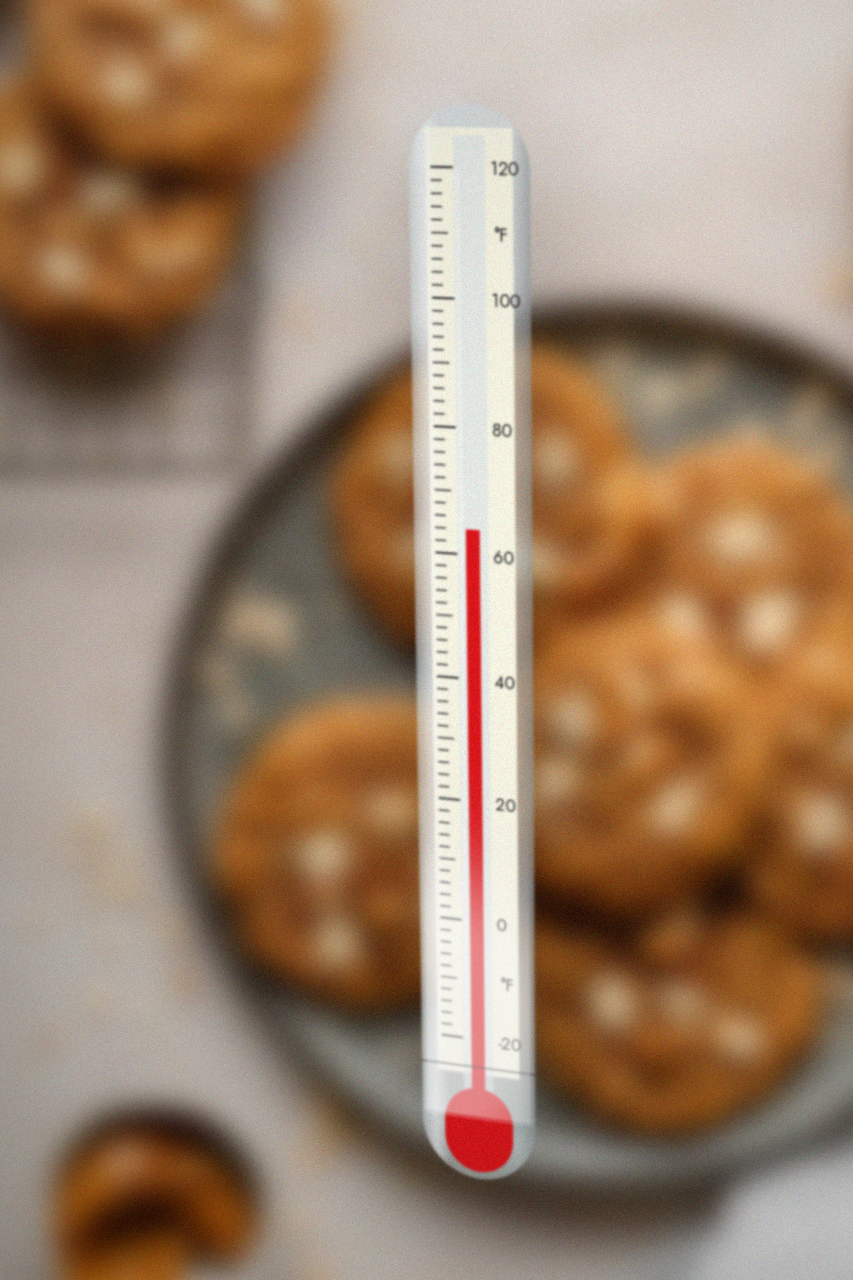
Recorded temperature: 64 °F
